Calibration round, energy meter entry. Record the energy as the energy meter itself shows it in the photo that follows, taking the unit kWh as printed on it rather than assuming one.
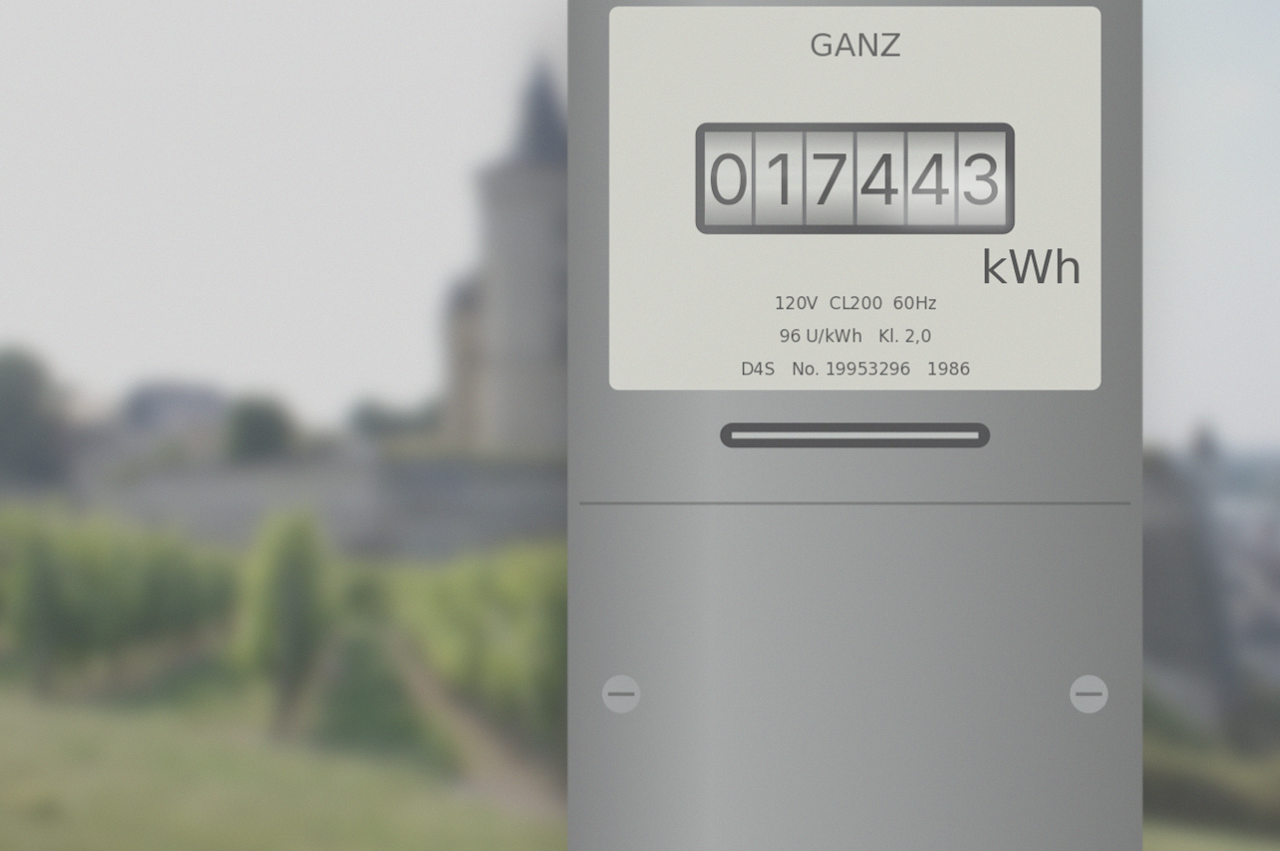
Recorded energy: 17443 kWh
